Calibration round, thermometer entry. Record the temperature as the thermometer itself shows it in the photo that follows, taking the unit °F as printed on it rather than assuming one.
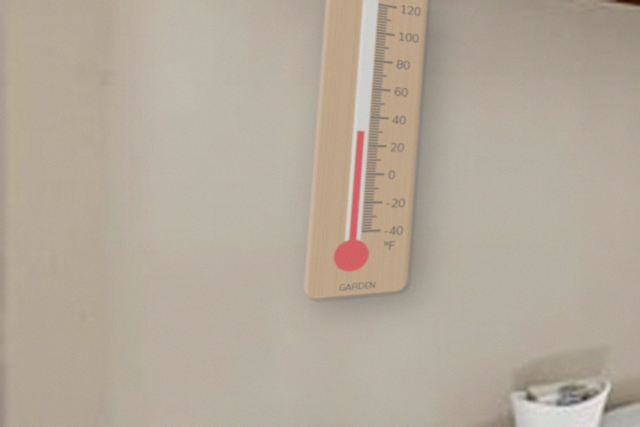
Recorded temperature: 30 °F
